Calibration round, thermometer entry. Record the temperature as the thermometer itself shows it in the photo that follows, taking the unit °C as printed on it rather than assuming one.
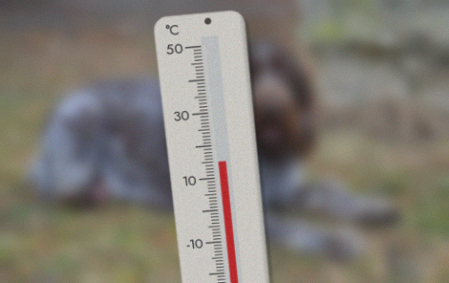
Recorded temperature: 15 °C
